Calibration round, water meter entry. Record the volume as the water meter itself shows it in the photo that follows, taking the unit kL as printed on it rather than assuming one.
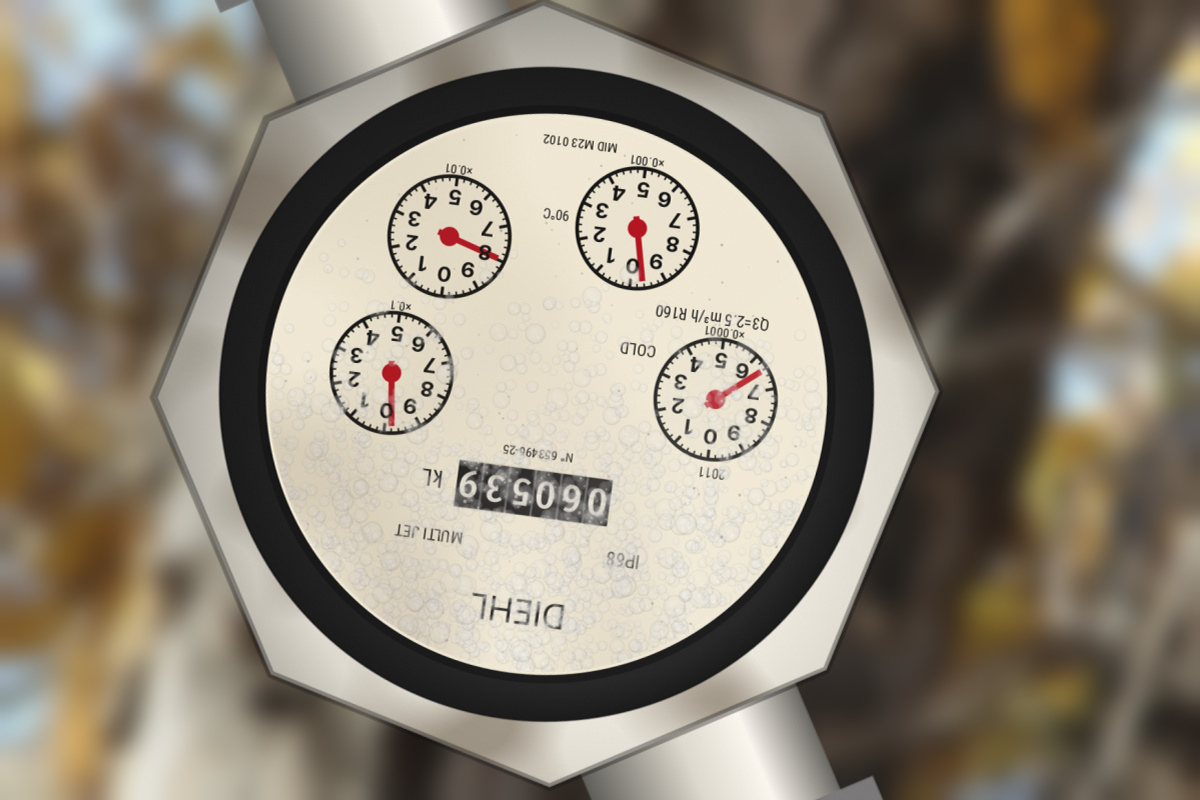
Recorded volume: 60538.9796 kL
